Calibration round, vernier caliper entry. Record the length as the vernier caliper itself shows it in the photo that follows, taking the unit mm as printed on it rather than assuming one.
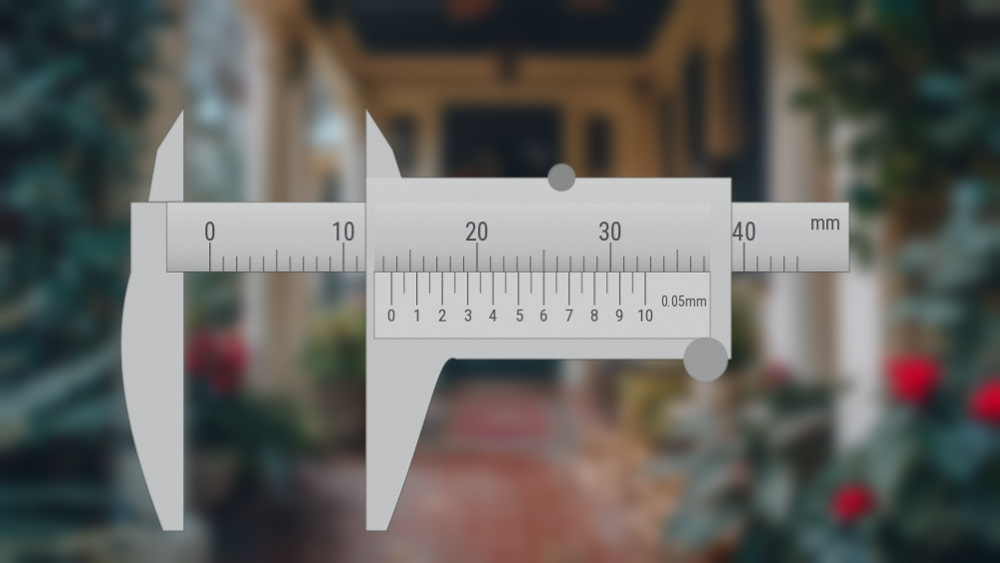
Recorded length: 13.6 mm
